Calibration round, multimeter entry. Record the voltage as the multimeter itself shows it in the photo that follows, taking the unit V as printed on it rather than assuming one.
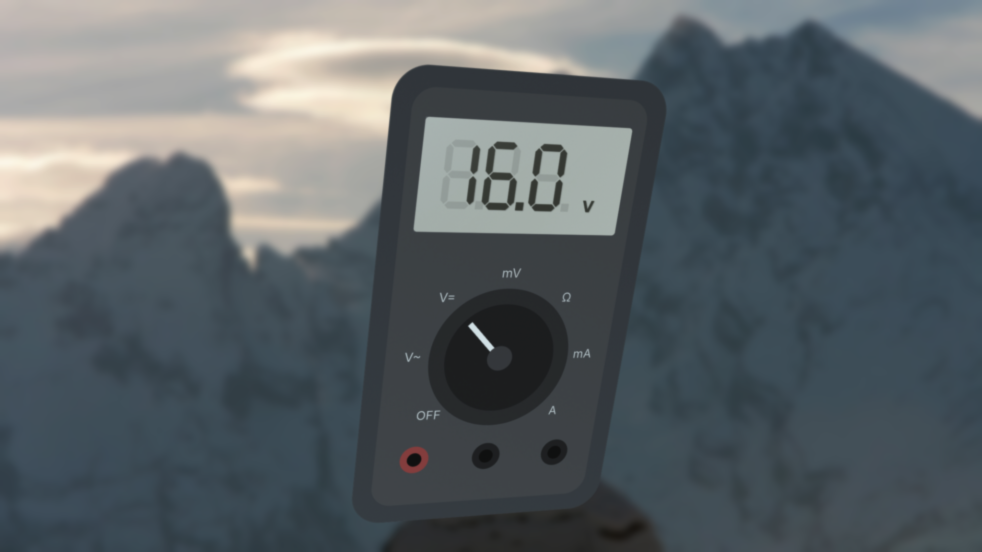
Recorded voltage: 16.0 V
